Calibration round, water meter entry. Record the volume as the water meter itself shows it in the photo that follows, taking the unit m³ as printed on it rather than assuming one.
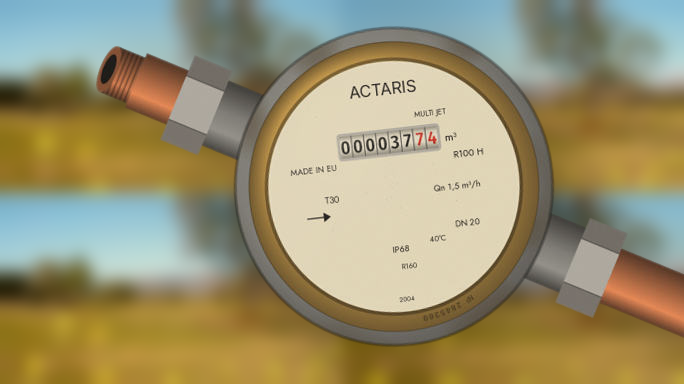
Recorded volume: 37.74 m³
